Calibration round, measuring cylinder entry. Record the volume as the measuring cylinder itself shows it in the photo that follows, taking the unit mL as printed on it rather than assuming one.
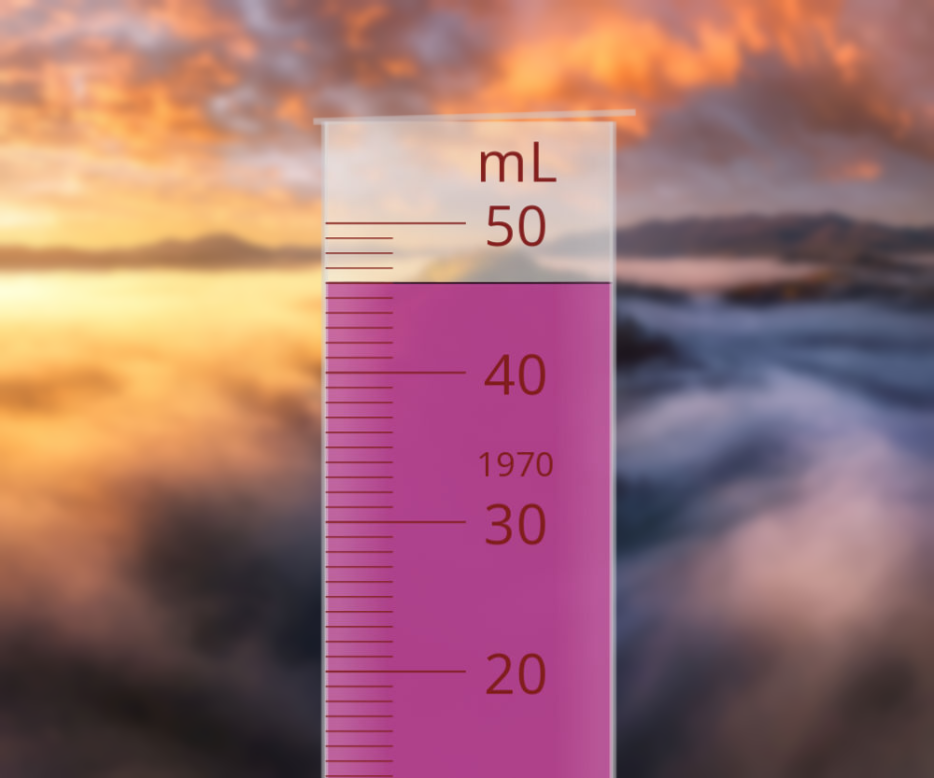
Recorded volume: 46 mL
